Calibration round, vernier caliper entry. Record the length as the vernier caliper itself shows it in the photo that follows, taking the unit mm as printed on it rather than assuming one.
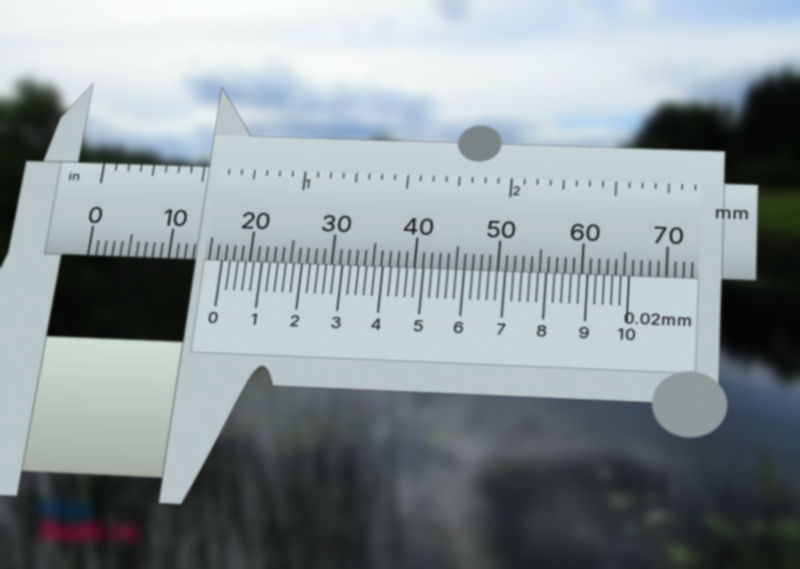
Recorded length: 16.6 mm
